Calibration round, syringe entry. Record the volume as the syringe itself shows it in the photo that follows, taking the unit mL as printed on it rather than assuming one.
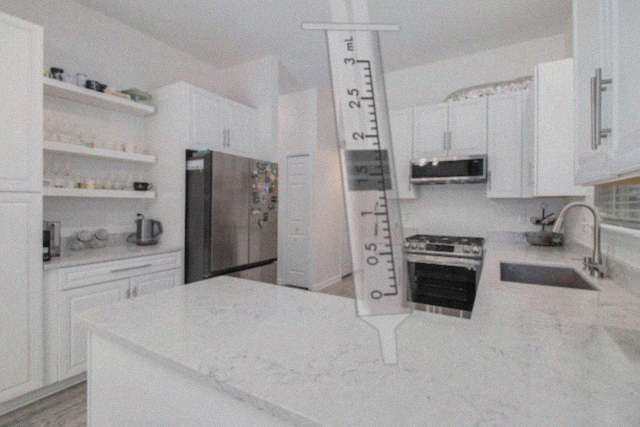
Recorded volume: 1.3 mL
